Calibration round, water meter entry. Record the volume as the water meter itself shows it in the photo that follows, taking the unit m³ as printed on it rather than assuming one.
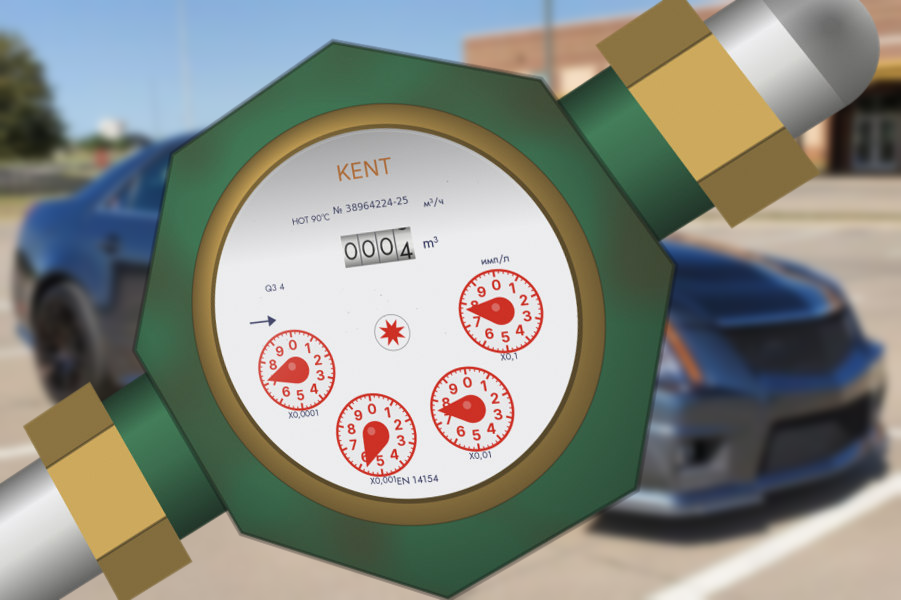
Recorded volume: 3.7757 m³
